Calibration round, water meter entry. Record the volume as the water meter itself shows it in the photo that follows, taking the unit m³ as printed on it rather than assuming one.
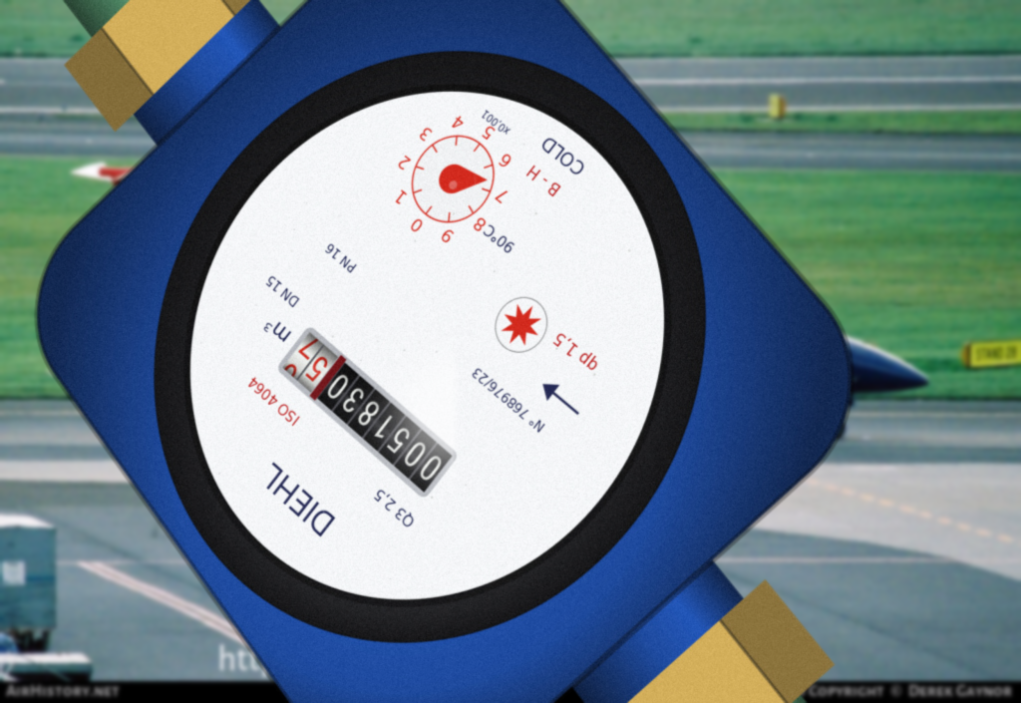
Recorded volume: 51830.566 m³
